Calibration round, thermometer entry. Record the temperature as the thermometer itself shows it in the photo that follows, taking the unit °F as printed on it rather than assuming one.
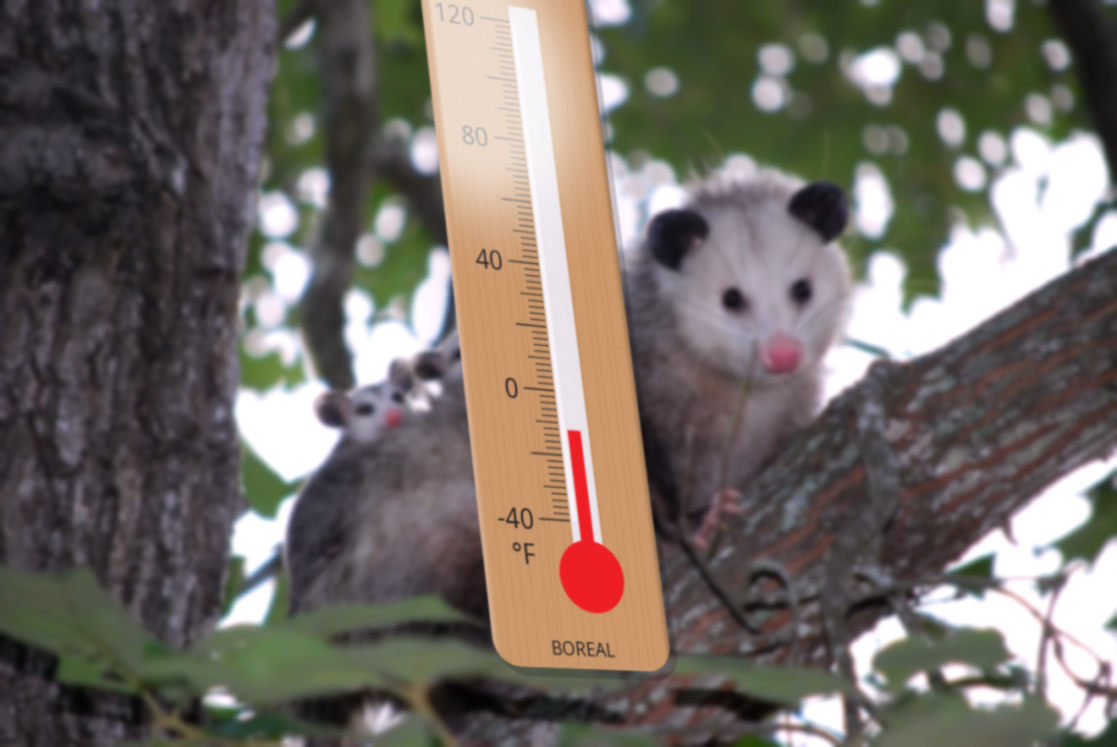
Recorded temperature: -12 °F
